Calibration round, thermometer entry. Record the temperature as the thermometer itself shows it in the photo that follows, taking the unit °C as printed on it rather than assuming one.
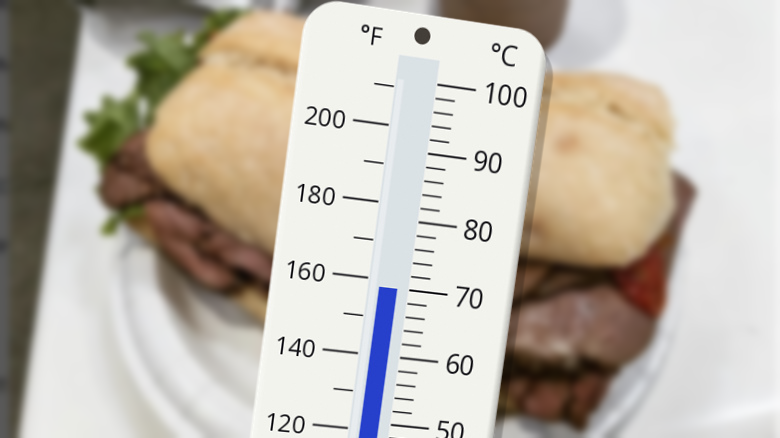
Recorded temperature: 70 °C
